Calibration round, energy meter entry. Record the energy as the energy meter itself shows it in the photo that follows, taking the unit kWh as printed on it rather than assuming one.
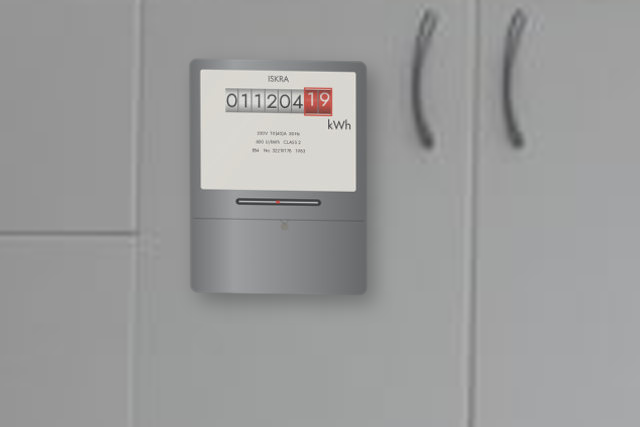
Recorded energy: 11204.19 kWh
